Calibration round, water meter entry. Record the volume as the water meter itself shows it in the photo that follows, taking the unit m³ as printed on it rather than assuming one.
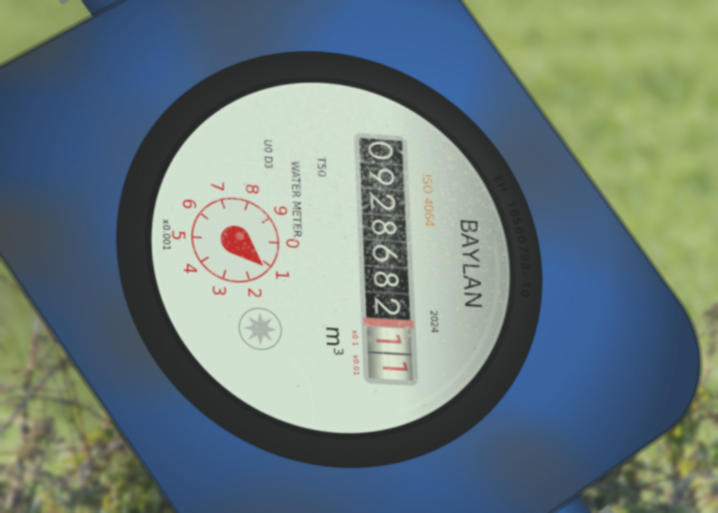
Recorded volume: 928682.111 m³
